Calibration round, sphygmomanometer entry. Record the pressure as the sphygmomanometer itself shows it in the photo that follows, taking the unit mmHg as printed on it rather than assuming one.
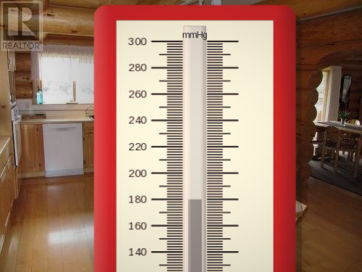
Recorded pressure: 180 mmHg
